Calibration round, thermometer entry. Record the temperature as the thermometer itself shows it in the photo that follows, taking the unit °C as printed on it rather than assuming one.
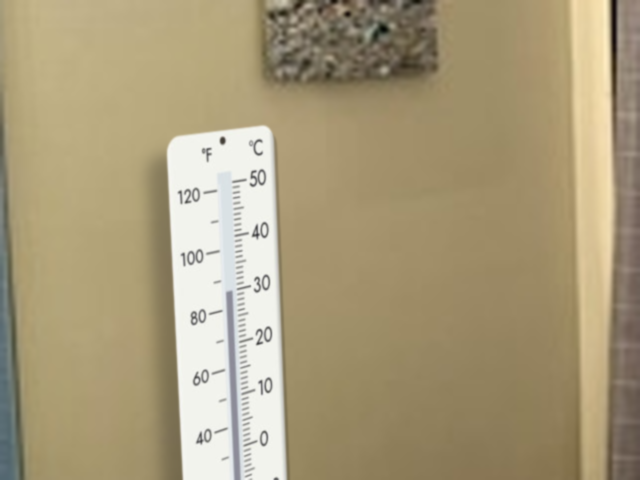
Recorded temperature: 30 °C
